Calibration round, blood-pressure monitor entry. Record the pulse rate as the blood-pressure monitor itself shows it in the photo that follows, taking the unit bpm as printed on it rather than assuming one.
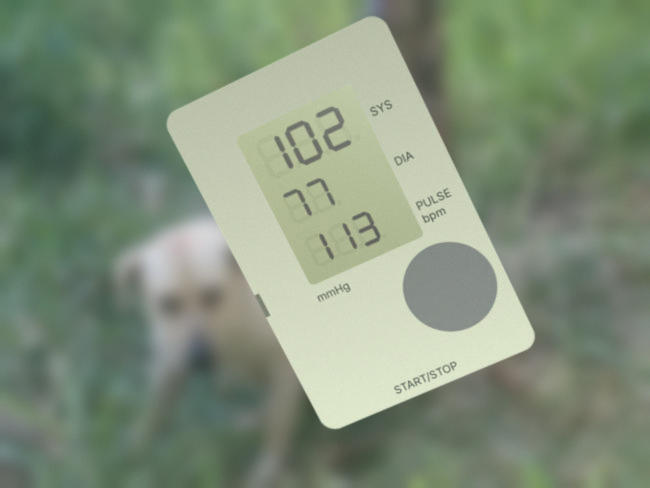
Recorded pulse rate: 113 bpm
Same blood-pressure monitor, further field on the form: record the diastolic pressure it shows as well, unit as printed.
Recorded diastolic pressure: 77 mmHg
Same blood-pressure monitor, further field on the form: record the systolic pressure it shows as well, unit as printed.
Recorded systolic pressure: 102 mmHg
